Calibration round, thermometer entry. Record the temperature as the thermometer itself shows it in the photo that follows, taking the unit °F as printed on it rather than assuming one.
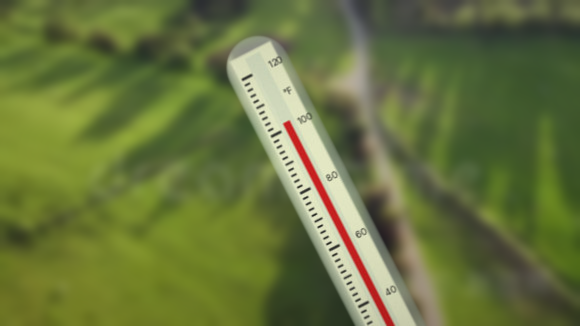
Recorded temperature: 102 °F
